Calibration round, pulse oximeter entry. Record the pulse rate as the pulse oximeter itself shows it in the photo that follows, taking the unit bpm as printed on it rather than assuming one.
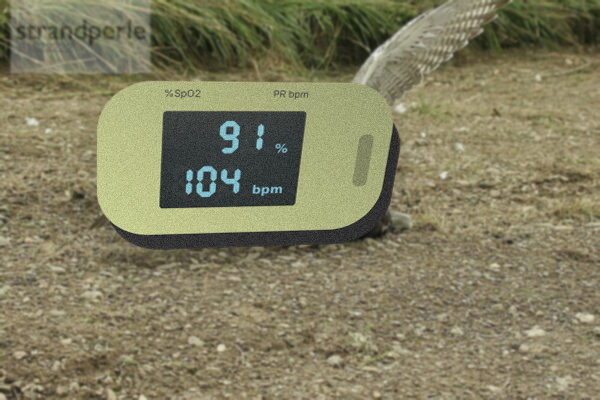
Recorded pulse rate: 104 bpm
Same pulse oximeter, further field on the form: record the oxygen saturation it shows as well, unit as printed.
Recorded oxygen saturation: 91 %
